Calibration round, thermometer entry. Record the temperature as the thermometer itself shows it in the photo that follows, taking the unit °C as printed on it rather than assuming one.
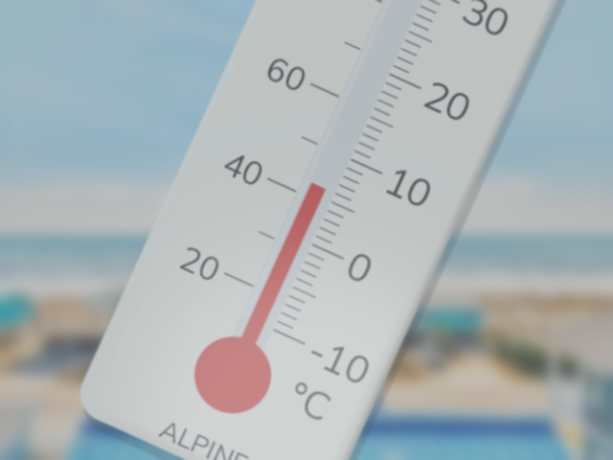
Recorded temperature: 6 °C
